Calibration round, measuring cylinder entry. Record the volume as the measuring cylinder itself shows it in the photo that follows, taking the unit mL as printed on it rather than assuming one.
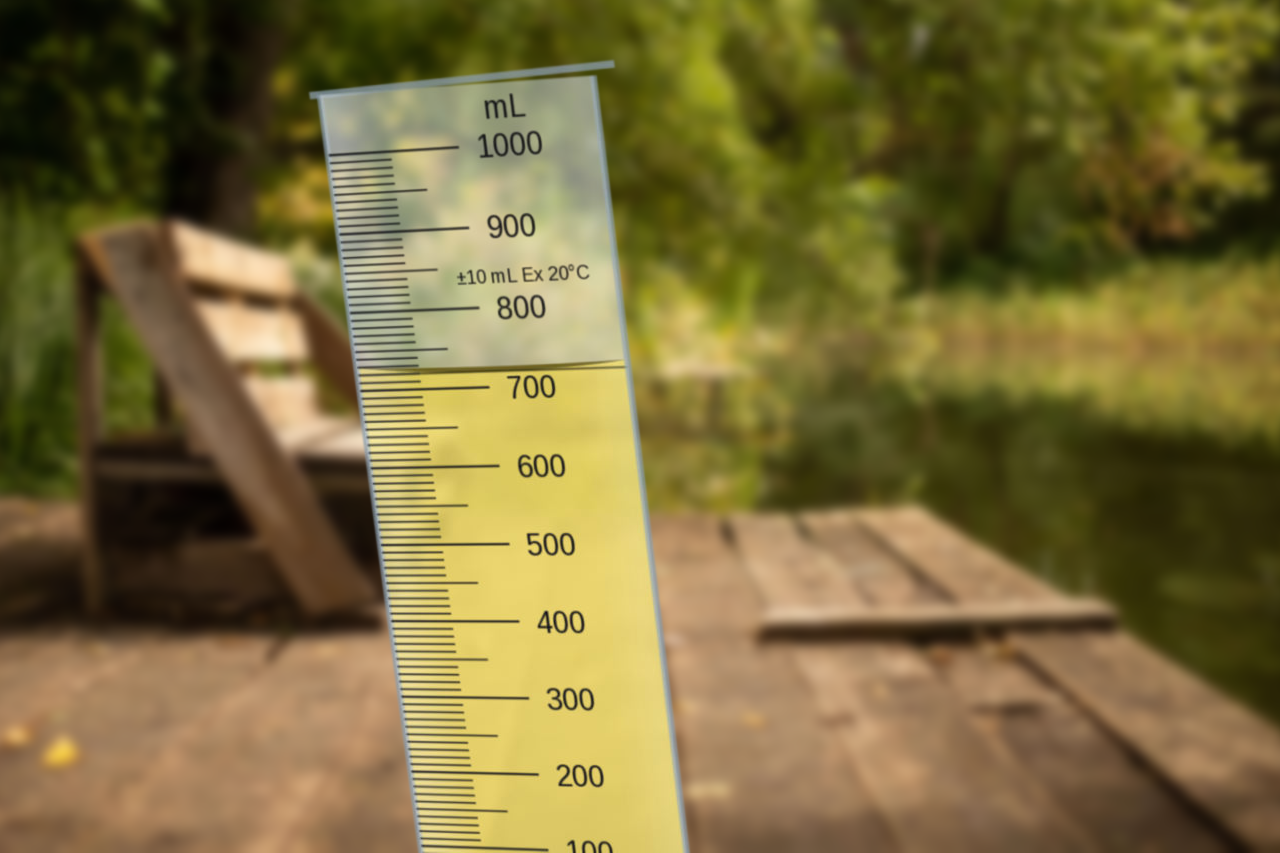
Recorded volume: 720 mL
